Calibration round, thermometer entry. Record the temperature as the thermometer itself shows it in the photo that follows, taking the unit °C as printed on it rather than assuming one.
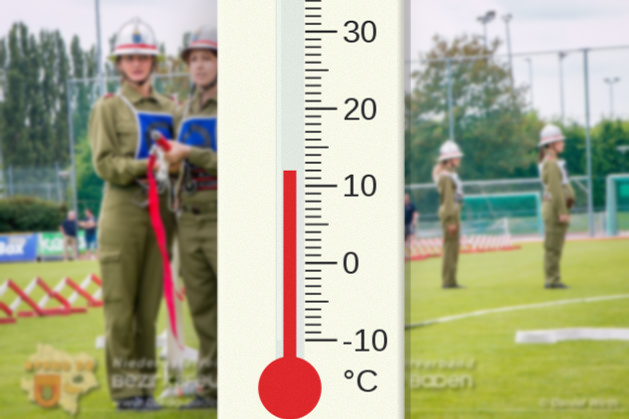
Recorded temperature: 12 °C
